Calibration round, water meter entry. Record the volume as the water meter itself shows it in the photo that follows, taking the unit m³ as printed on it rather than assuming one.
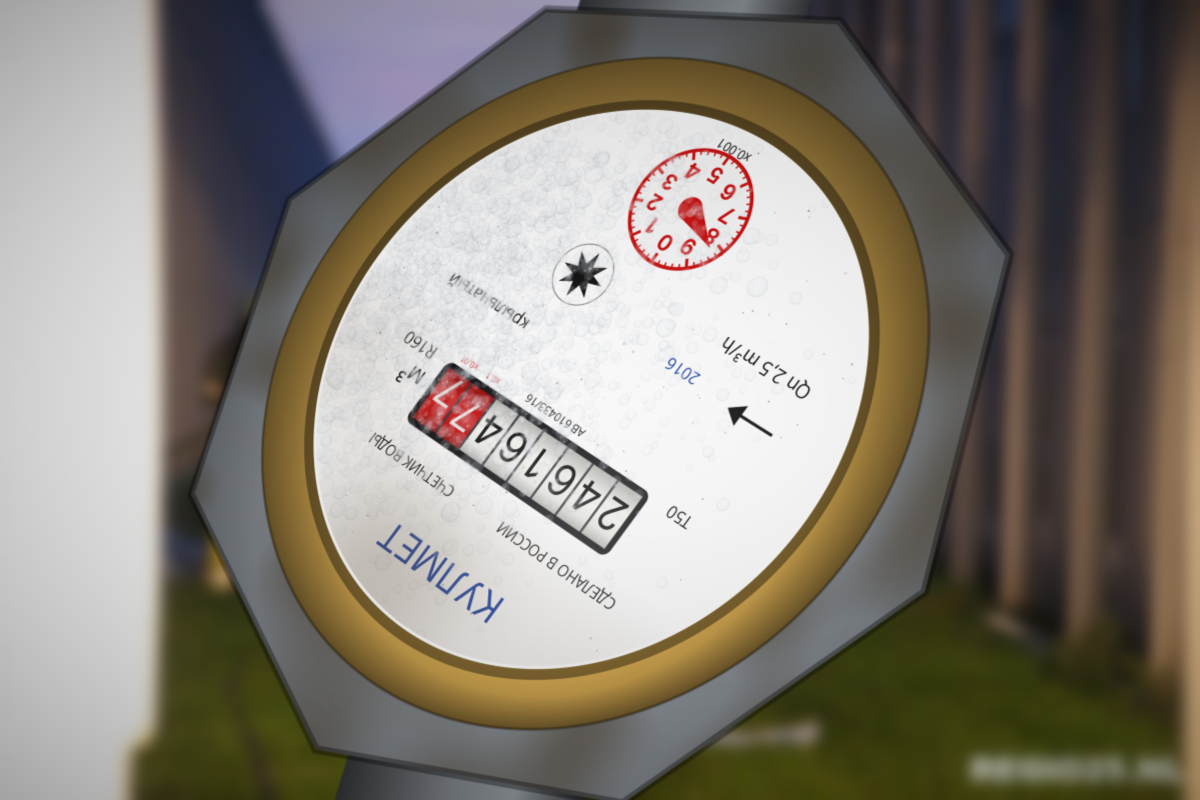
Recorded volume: 246164.768 m³
